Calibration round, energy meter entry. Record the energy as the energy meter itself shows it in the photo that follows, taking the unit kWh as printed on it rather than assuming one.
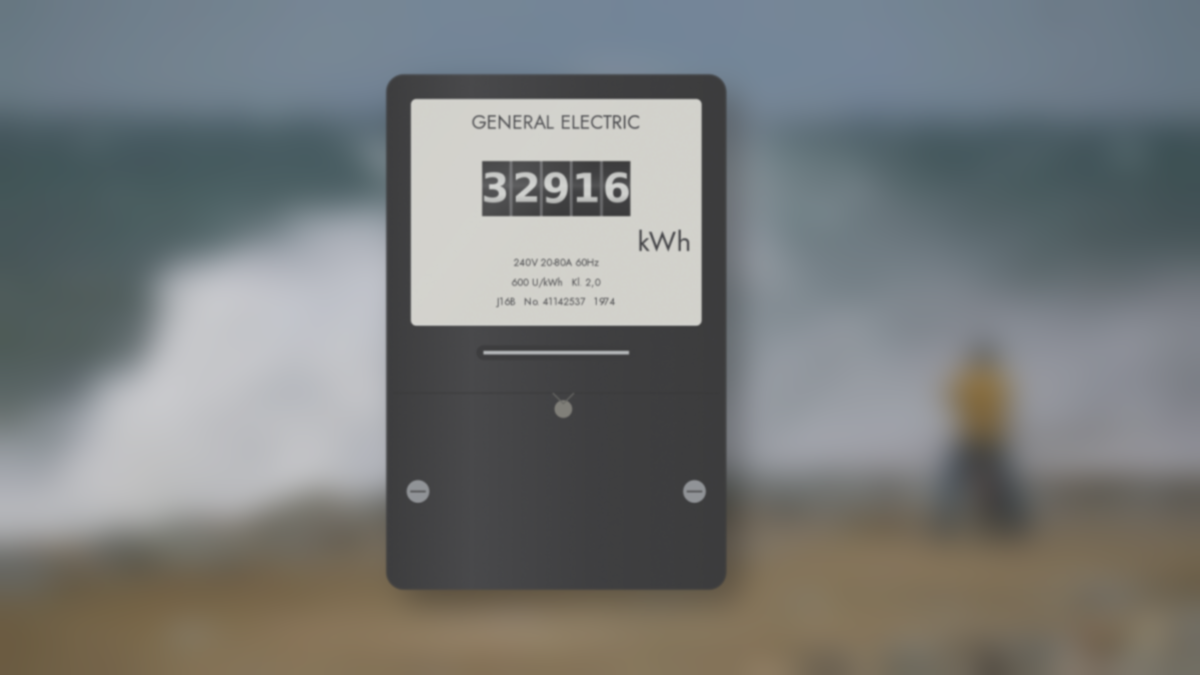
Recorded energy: 32916 kWh
